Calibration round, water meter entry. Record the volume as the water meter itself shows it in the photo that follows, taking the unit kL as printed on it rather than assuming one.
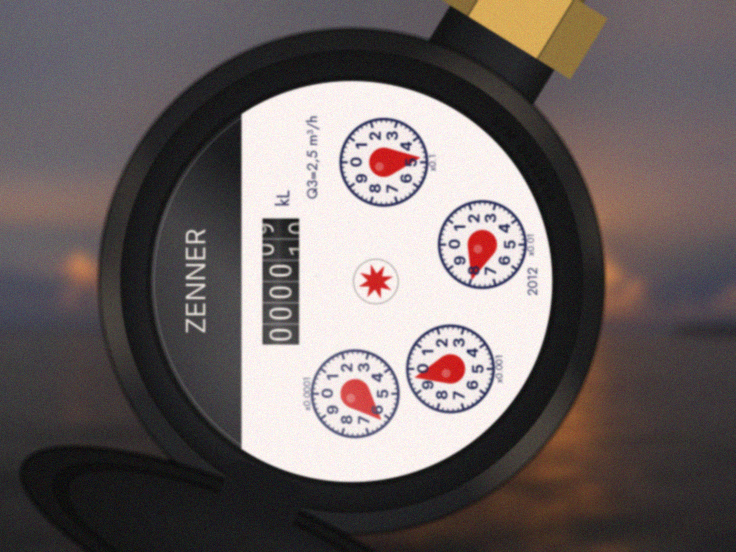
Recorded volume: 9.4796 kL
